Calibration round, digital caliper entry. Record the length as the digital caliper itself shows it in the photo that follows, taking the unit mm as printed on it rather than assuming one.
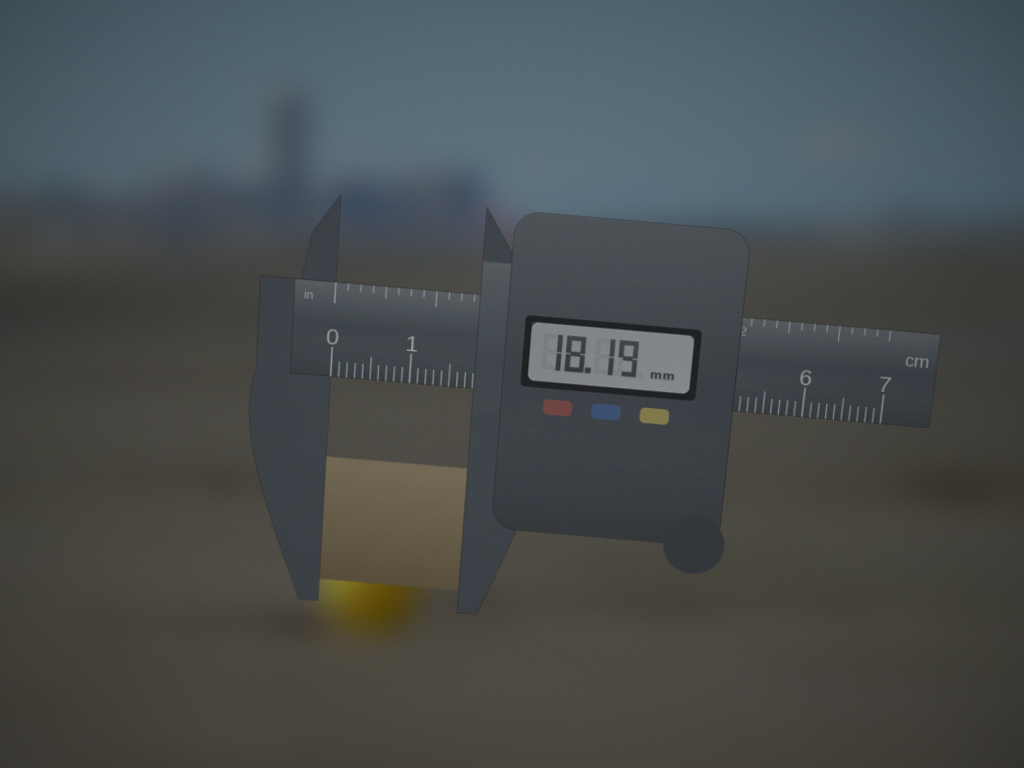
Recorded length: 18.19 mm
